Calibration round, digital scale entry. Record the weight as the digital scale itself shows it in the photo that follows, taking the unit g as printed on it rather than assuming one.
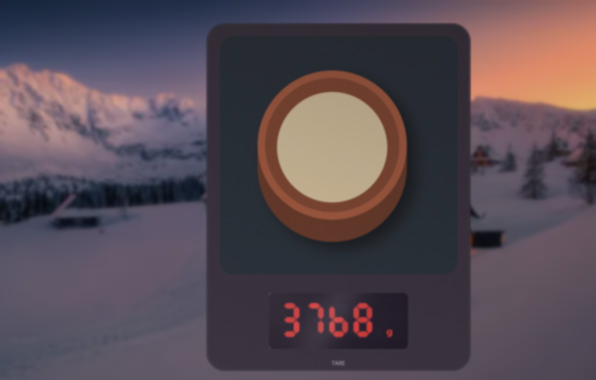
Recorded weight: 3768 g
